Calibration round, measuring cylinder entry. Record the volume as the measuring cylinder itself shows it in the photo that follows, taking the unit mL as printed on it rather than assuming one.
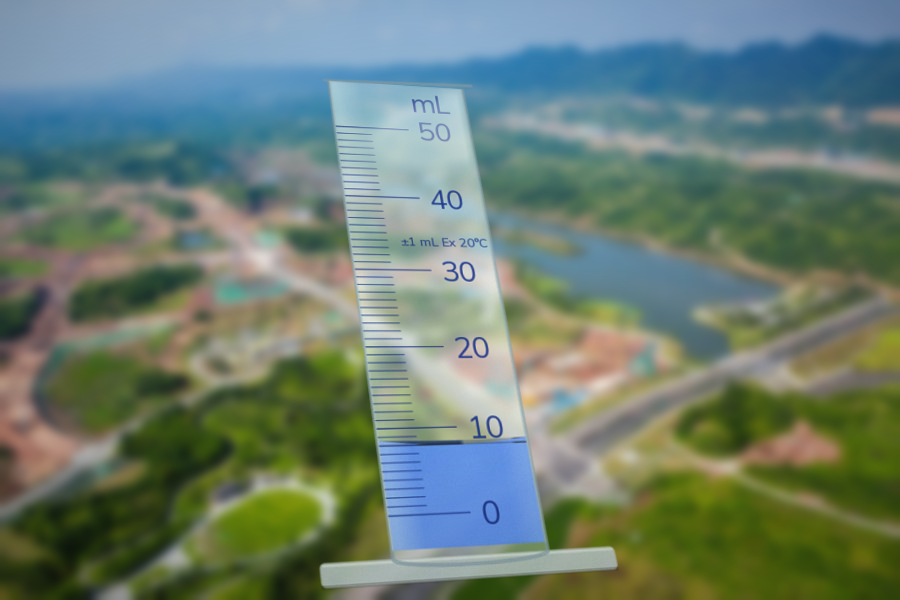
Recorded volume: 8 mL
